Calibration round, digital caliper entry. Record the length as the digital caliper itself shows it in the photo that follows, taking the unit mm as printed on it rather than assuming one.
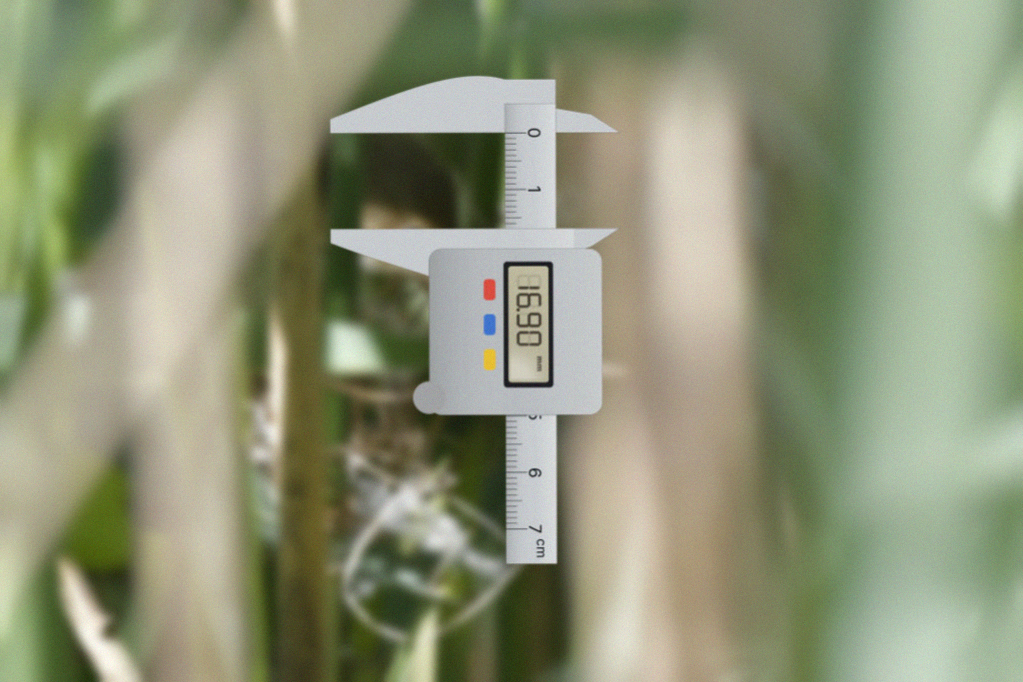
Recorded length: 16.90 mm
